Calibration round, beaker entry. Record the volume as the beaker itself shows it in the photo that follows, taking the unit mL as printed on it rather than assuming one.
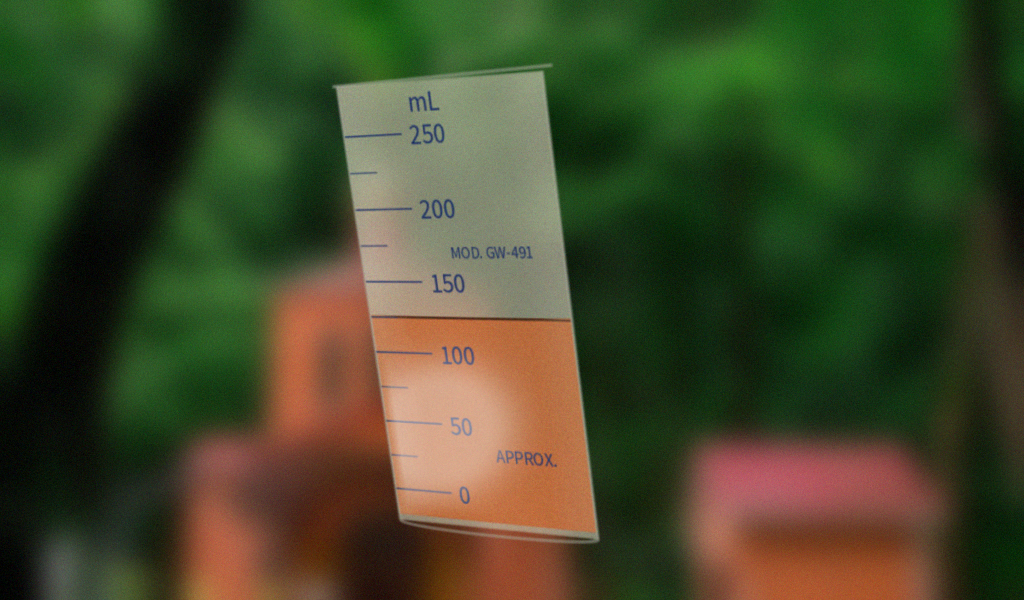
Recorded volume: 125 mL
